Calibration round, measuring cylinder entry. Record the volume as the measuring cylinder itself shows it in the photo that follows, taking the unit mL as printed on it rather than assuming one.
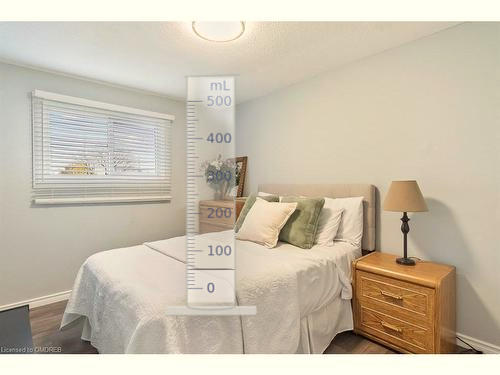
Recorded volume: 50 mL
